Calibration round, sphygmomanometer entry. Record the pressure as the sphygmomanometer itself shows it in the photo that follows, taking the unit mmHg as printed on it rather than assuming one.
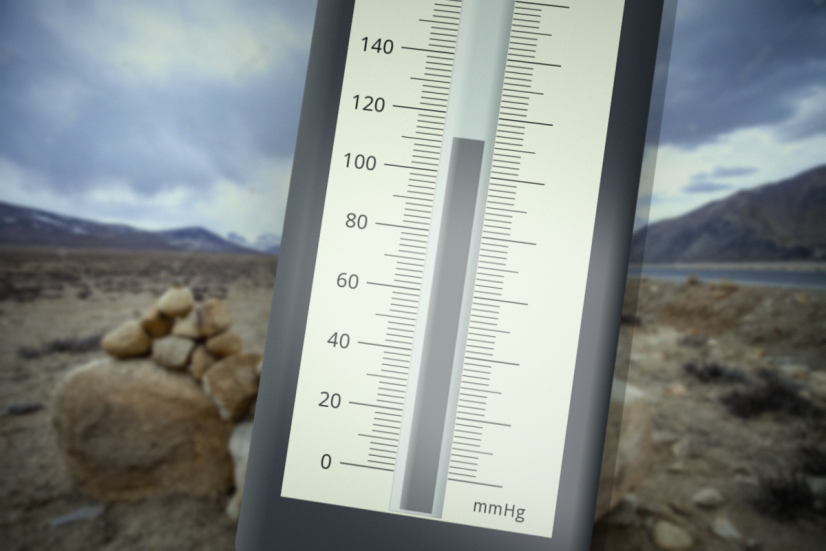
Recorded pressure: 112 mmHg
